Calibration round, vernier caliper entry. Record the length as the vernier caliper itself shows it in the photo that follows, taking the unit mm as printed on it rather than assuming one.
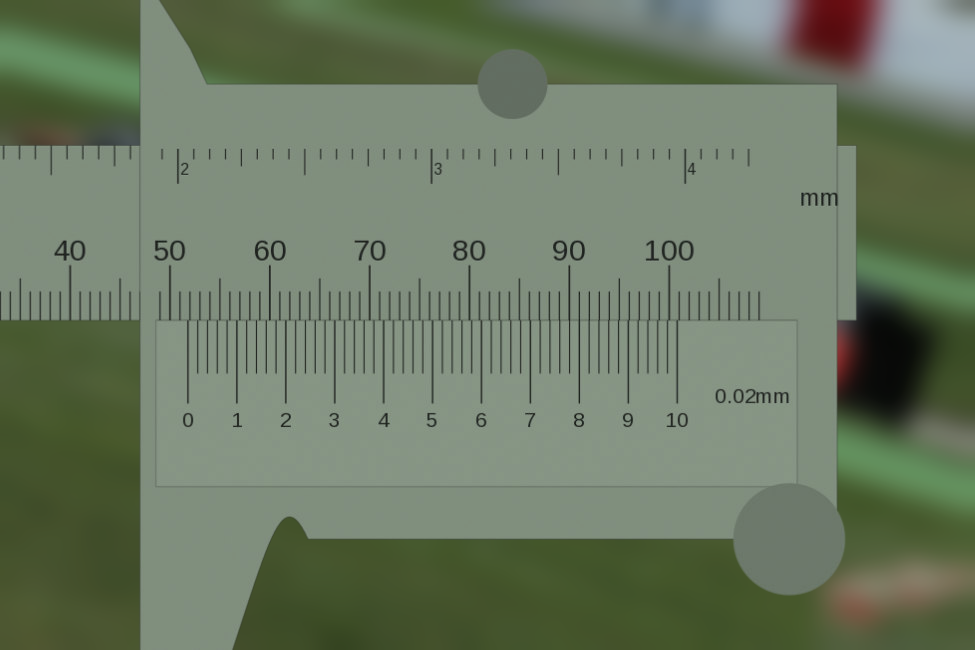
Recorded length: 51.8 mm
